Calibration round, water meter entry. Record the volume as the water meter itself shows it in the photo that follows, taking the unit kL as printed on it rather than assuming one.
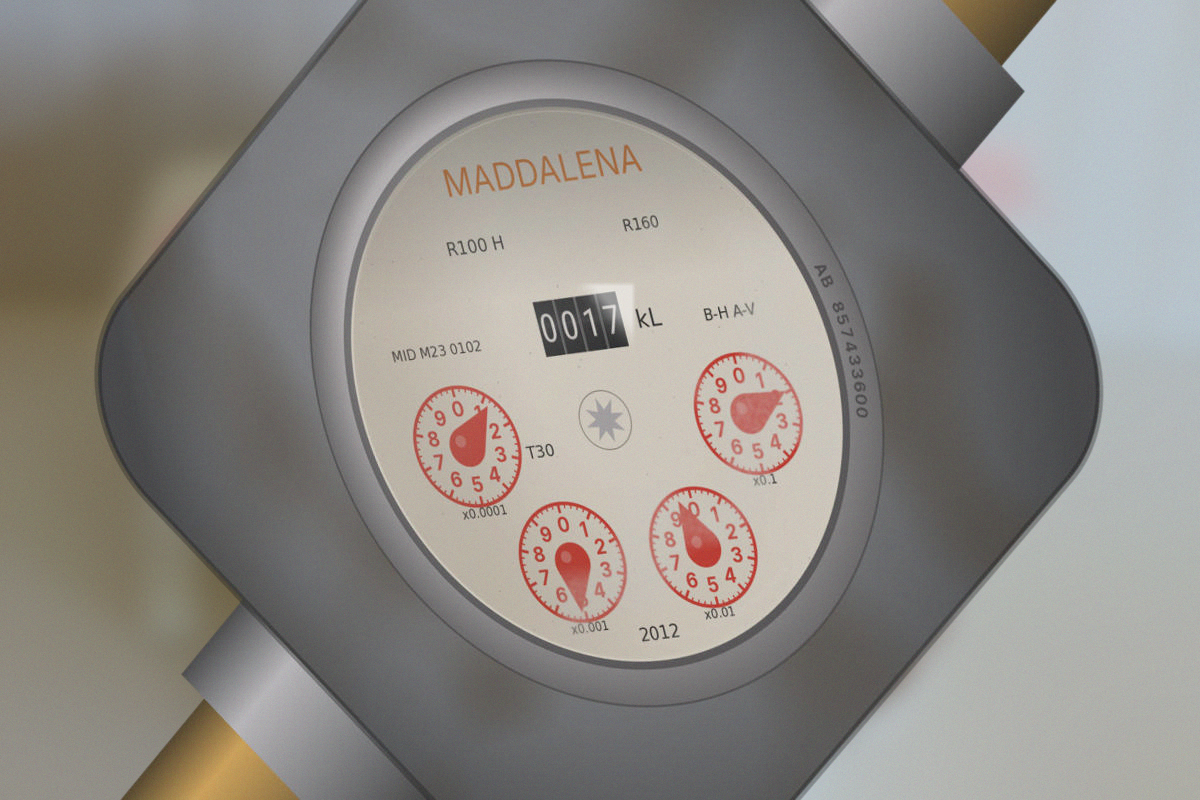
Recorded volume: 17.1951 kL
